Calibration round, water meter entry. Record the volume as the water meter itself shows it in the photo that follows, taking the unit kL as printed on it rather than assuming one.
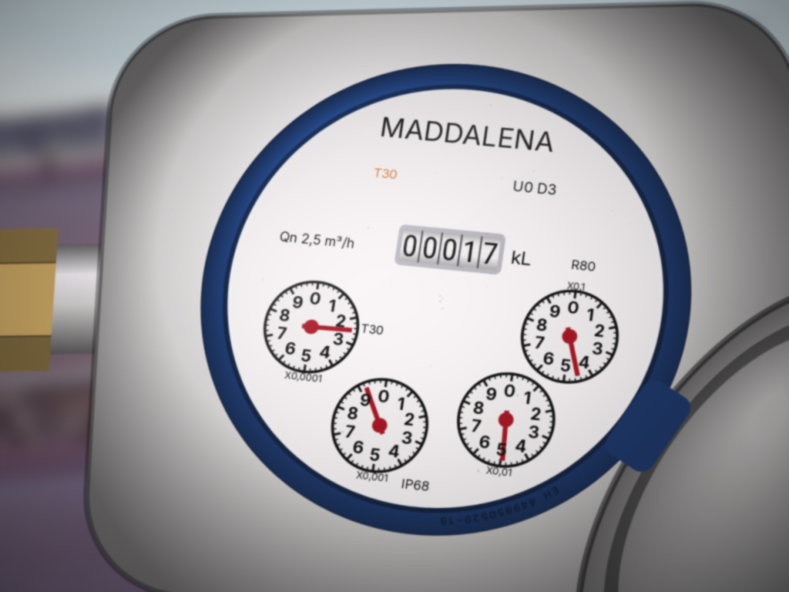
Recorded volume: 17.4492 kL
